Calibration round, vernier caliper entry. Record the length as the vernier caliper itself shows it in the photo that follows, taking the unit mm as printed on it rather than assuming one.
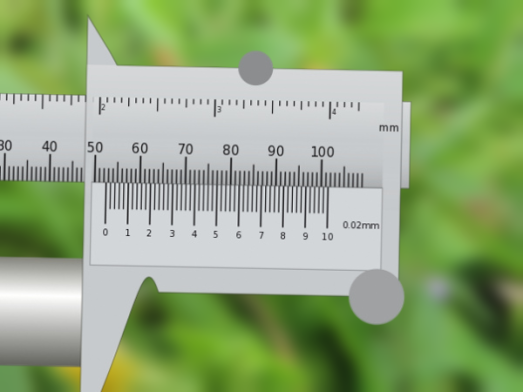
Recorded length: 52.5 mm
